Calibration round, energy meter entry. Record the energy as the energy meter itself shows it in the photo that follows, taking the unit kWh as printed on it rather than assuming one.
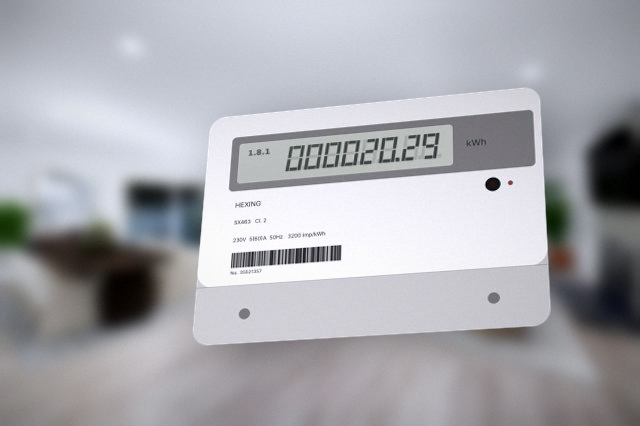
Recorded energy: 20.29 kWh
